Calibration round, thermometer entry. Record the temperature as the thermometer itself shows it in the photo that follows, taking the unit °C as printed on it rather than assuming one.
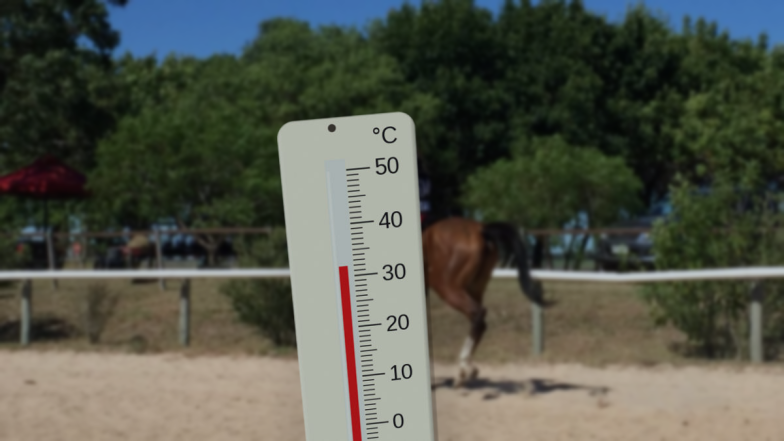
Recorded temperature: 32 °C
